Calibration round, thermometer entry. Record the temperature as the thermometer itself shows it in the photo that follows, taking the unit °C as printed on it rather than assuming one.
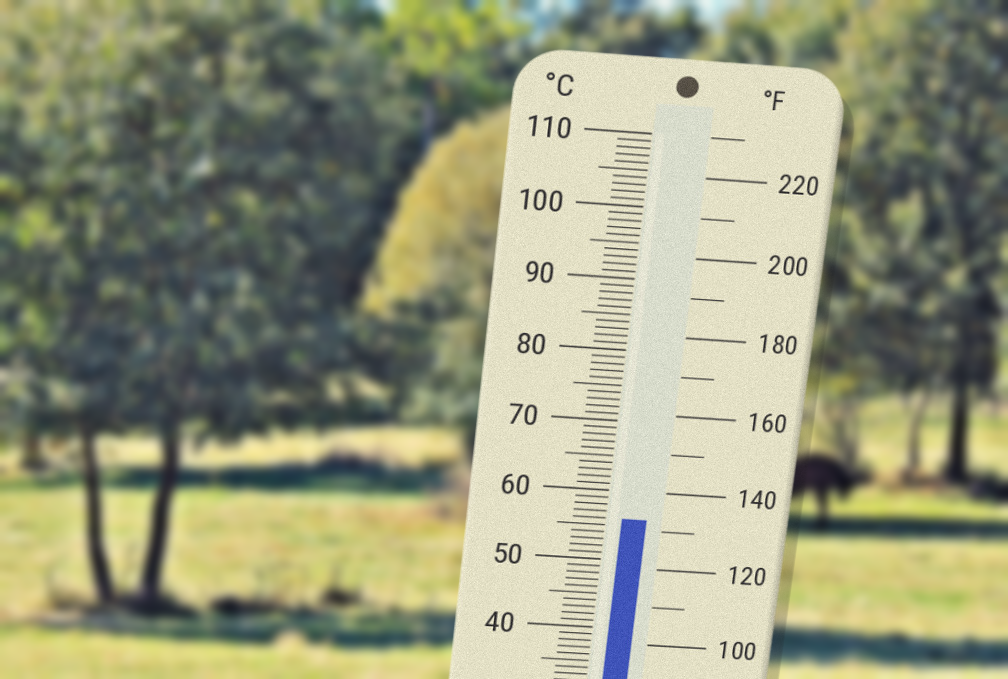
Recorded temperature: 56 °C
